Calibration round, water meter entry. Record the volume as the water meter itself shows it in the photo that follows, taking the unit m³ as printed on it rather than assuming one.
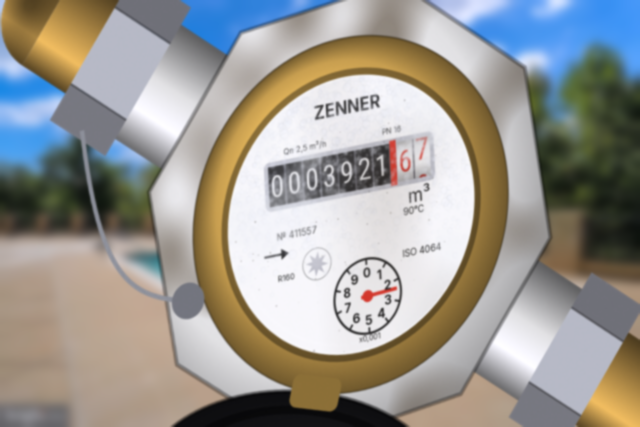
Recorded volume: 3921.672 m³
